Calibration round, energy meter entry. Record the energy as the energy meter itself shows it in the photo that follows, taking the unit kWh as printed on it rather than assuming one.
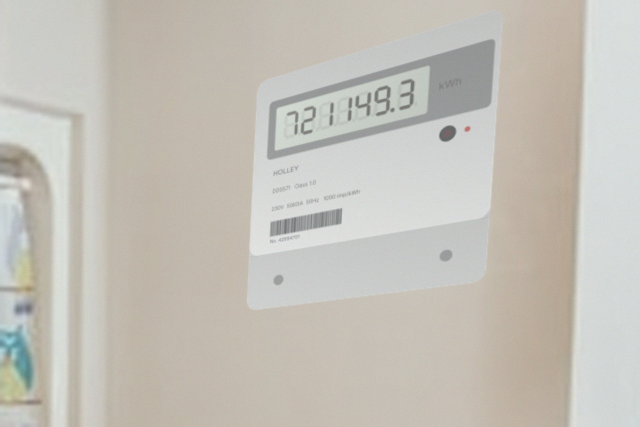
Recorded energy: 721149.3 kWh
